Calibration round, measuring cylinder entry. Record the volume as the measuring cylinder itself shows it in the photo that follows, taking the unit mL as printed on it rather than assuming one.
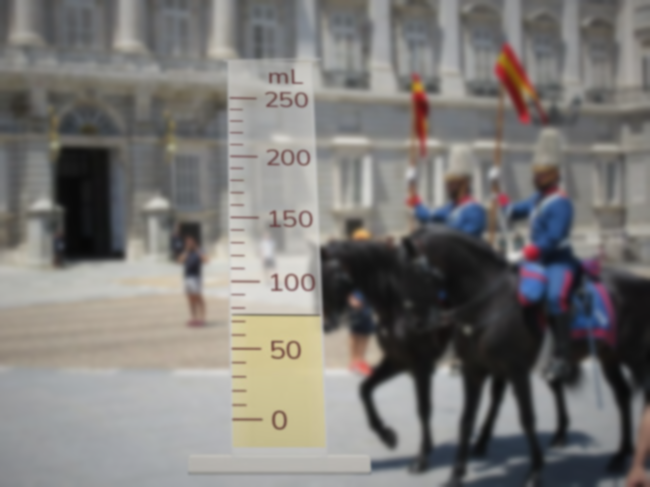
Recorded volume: 75 mL
